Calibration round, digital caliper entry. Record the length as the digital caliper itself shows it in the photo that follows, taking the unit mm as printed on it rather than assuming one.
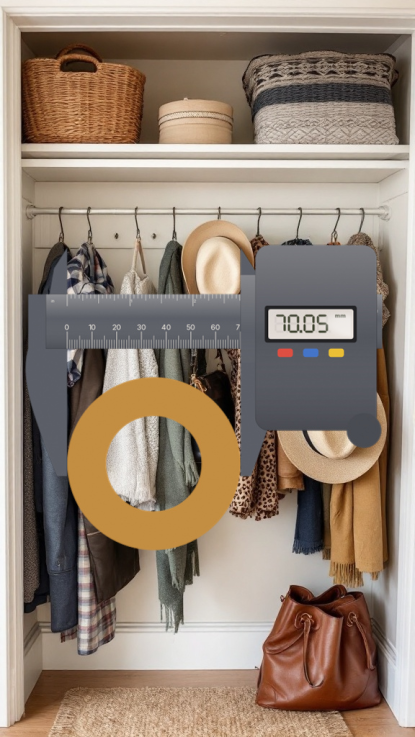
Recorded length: 70.05 mm
